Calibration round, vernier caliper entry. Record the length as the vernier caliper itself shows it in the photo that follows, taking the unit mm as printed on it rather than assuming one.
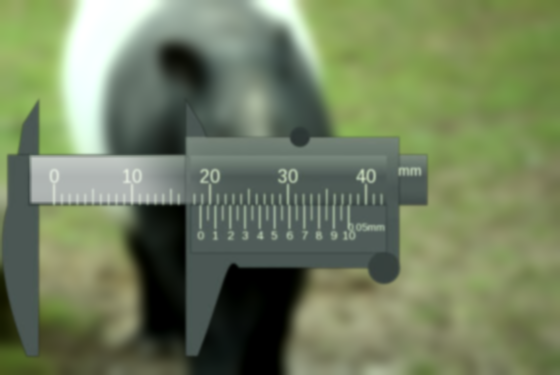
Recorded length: 18.8 mm
